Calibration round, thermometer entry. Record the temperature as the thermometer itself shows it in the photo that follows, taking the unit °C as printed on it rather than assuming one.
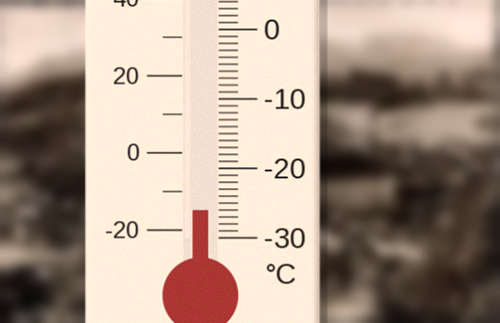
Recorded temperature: -26 °C
